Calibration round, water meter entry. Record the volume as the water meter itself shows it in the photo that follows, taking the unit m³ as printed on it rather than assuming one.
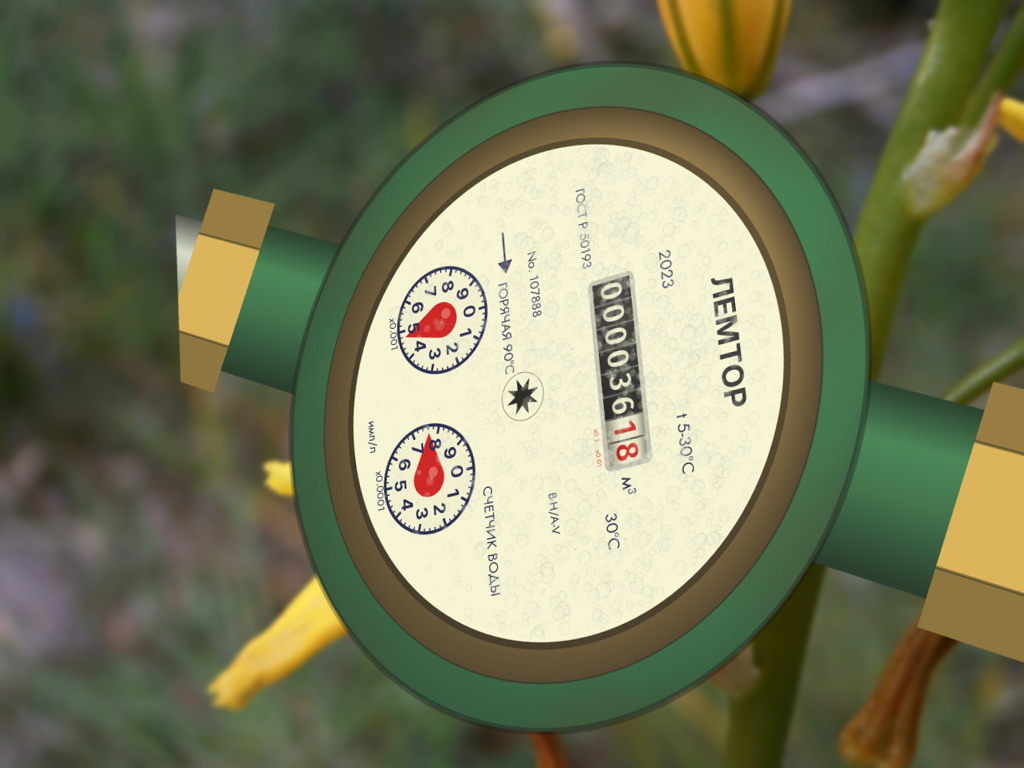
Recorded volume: 36.1847 m³
